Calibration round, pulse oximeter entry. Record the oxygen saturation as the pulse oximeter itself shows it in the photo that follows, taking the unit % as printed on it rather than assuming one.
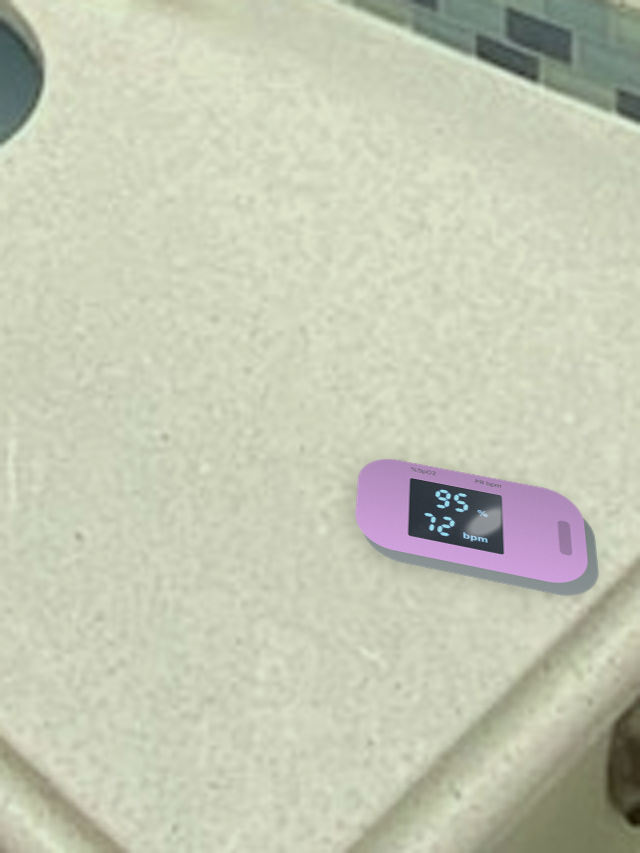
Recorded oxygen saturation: 95 %
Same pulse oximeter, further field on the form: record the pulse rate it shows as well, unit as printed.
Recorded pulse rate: 72 bpm
